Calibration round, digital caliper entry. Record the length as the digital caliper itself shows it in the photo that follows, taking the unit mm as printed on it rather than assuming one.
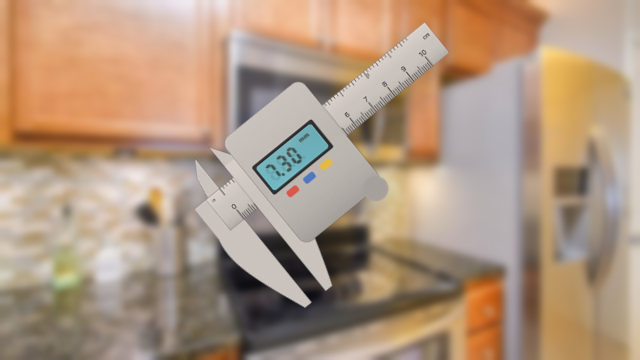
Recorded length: 7.30 mm
